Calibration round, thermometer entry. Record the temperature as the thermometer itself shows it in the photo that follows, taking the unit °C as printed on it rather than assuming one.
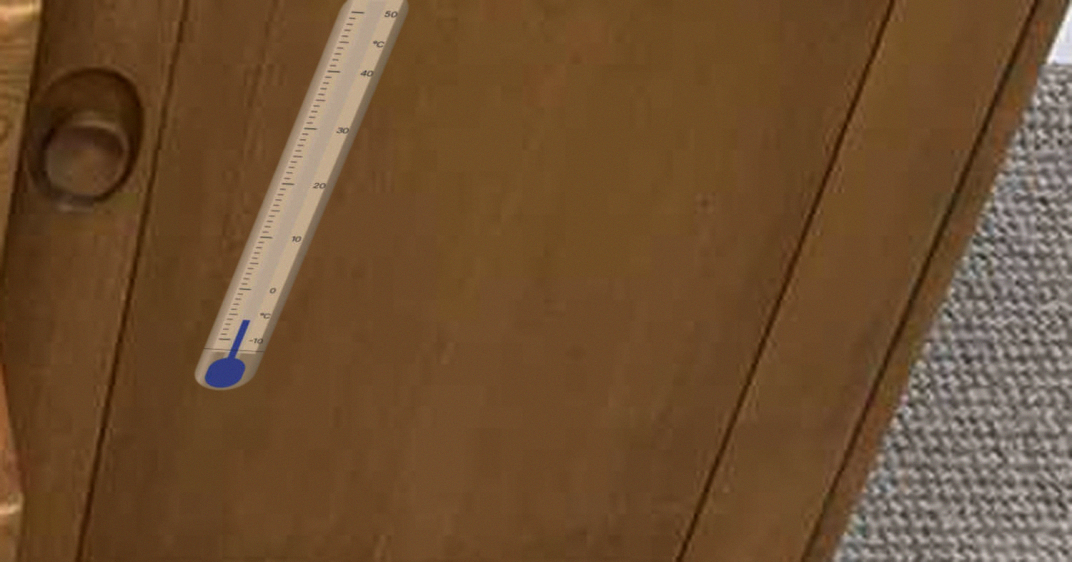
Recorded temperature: -6 °C
